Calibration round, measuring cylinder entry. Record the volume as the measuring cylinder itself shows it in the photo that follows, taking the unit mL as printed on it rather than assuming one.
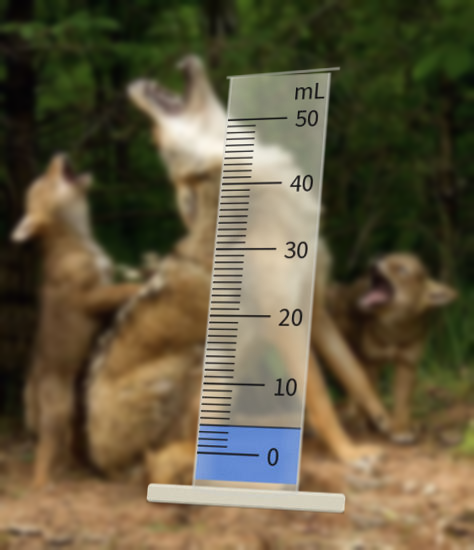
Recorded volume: 4 mL
